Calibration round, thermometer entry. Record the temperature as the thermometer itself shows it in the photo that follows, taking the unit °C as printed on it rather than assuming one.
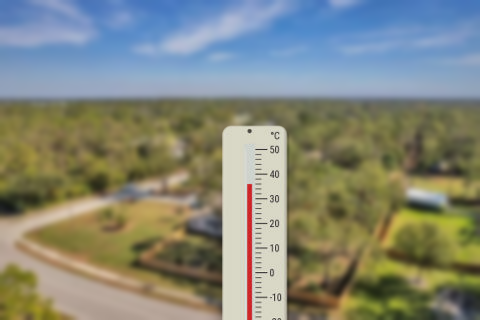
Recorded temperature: 36 °C
